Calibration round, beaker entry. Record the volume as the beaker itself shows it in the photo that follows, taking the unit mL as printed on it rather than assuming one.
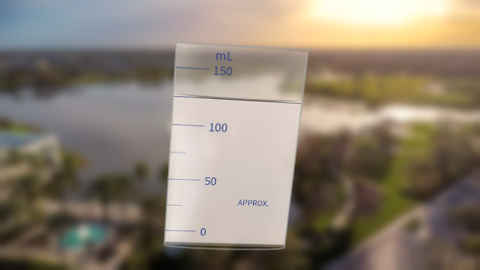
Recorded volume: 125 mL
